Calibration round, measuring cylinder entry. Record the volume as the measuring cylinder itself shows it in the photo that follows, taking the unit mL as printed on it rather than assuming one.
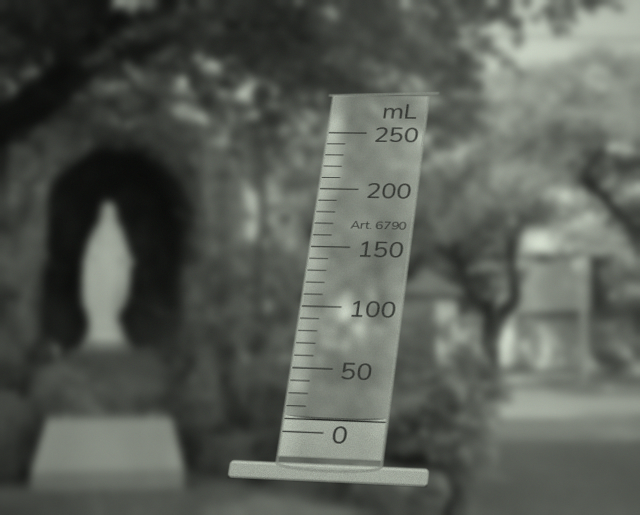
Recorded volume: 10 mL
